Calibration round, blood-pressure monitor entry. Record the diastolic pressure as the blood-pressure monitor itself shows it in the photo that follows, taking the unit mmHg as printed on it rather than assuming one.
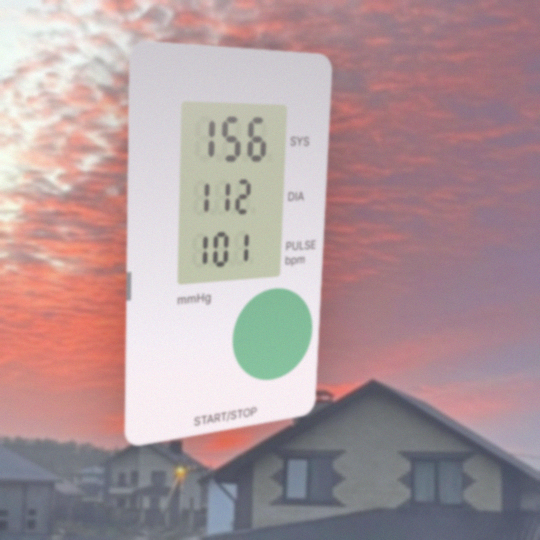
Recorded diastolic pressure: 112 mmHg
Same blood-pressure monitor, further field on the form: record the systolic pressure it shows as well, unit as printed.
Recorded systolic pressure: 156 mmHg
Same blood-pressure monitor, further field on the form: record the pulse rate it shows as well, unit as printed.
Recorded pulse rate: 101 bpm
